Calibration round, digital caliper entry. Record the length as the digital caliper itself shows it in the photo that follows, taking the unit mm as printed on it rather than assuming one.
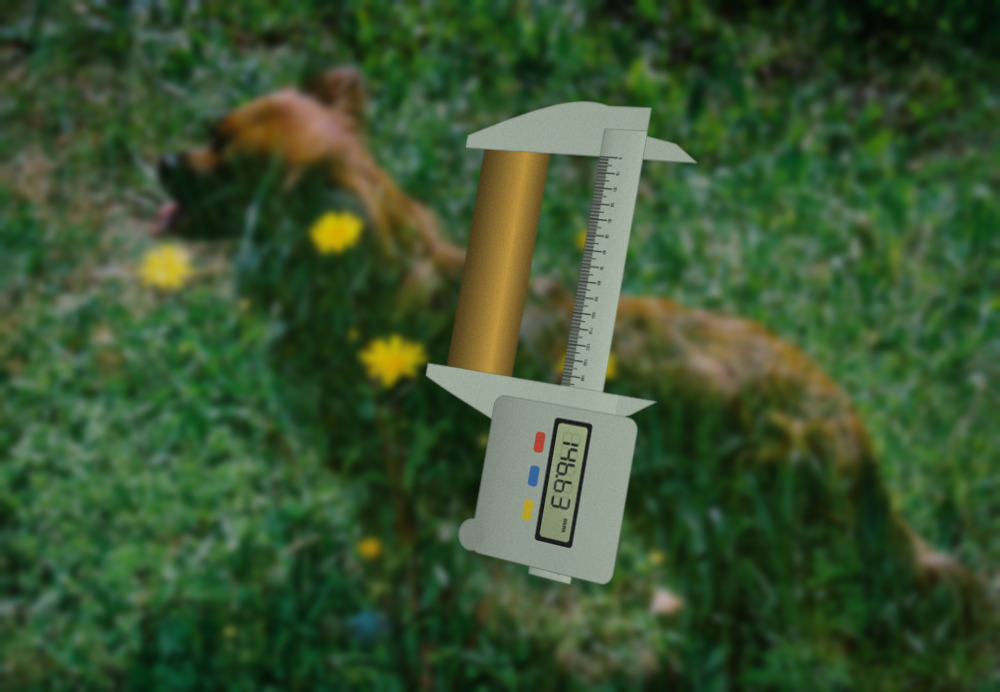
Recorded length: 146.63 mm
